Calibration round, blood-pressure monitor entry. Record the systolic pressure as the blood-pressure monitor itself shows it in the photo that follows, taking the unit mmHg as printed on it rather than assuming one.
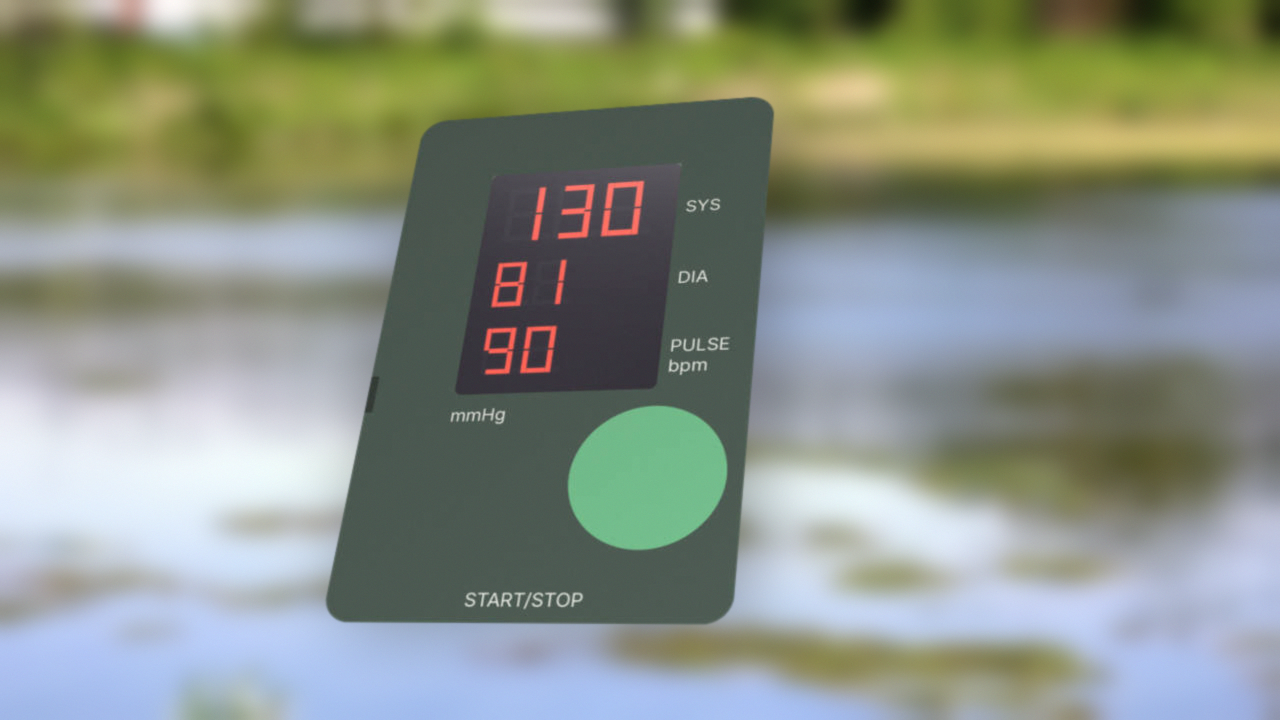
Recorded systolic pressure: 130 mmHg
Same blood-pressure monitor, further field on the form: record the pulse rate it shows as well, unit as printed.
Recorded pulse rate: 90 bpm
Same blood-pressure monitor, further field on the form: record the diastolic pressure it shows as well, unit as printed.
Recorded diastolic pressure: 81 mmHg
